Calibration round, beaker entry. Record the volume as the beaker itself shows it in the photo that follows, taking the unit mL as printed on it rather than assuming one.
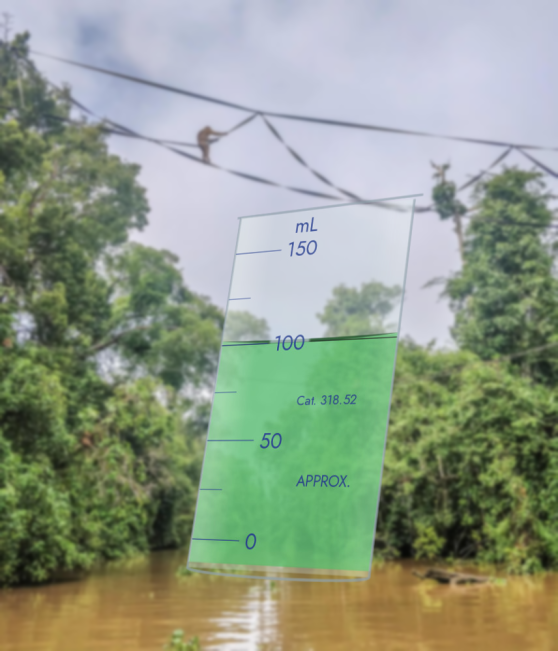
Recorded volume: 100 mL
